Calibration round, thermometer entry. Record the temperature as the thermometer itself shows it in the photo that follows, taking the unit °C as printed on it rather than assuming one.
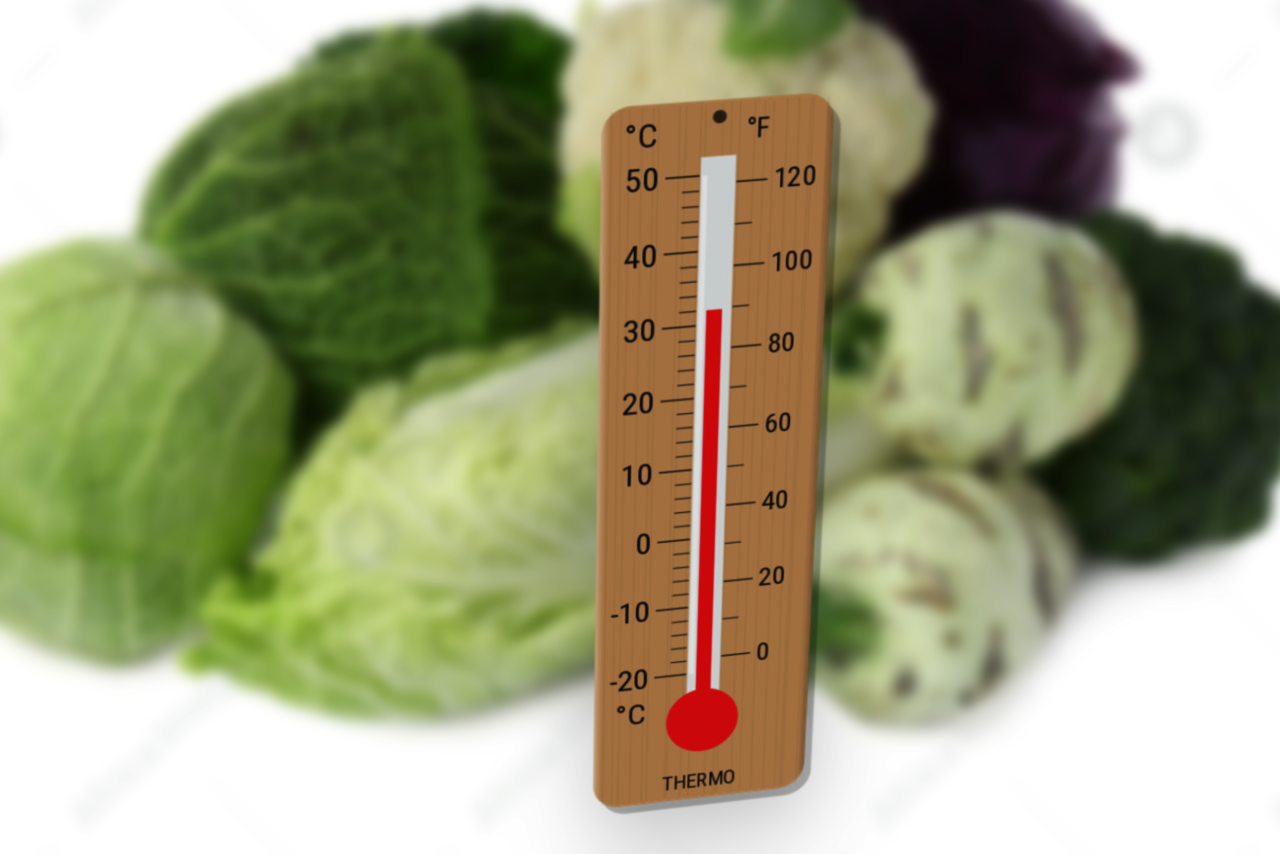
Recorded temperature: 32 °C
